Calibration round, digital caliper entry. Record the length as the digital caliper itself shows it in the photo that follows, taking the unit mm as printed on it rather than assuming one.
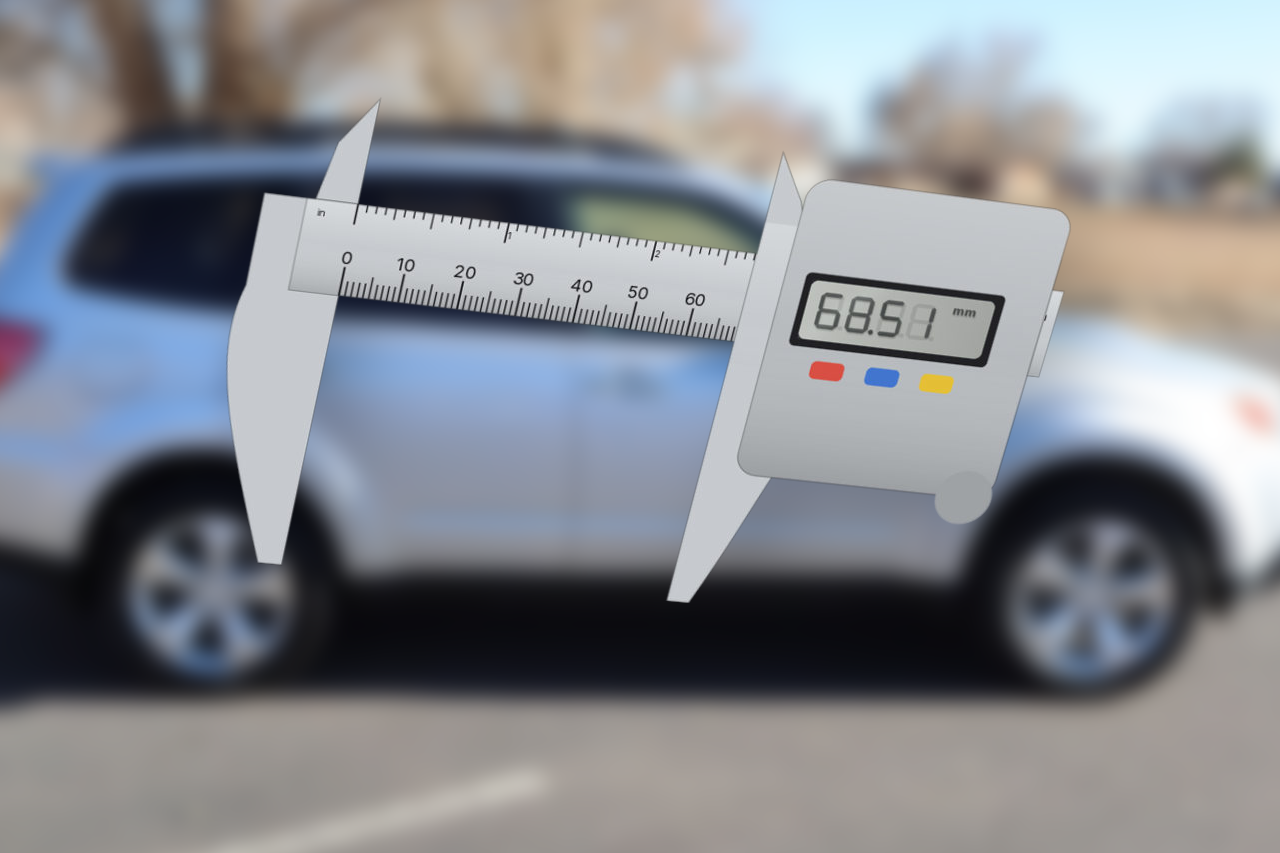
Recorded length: 68.51 mm
